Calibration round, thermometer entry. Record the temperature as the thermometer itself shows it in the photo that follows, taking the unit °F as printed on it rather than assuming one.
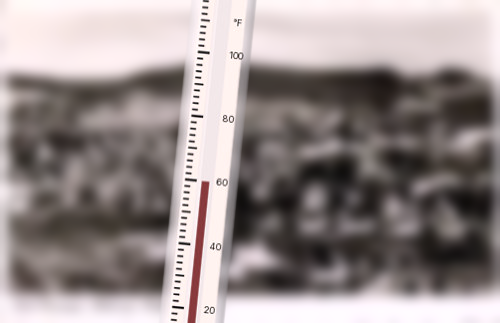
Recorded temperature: 60 °F
